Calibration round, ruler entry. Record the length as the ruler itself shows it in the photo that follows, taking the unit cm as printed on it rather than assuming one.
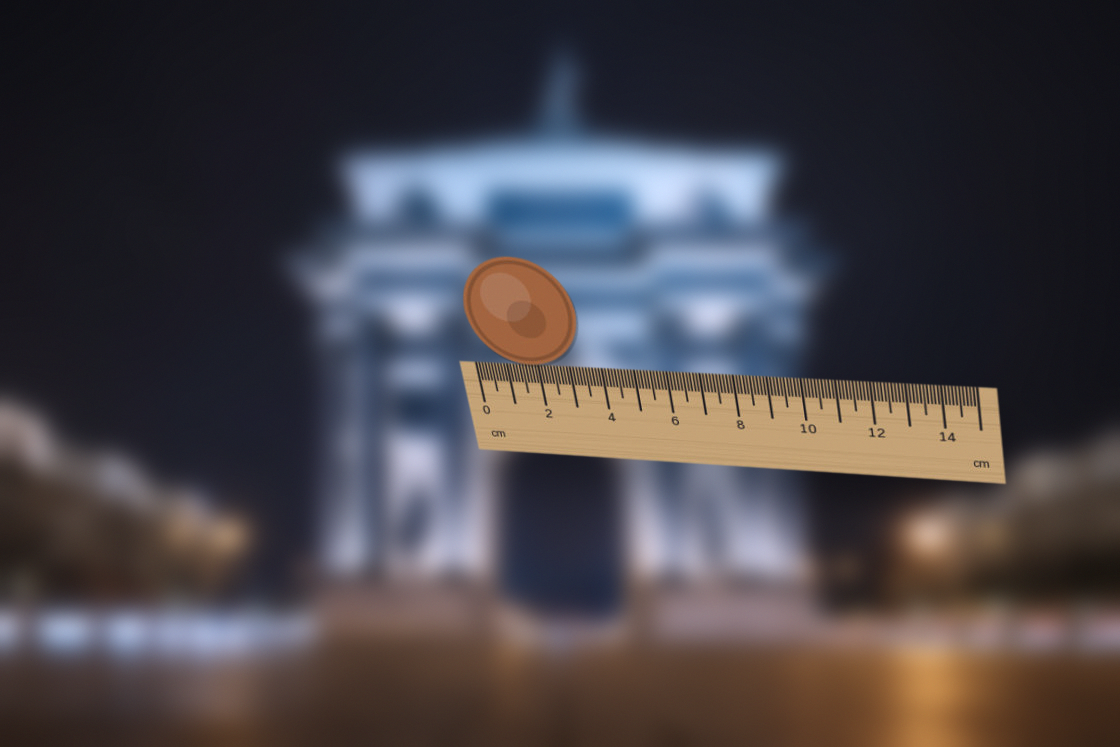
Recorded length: 3.5 cm
